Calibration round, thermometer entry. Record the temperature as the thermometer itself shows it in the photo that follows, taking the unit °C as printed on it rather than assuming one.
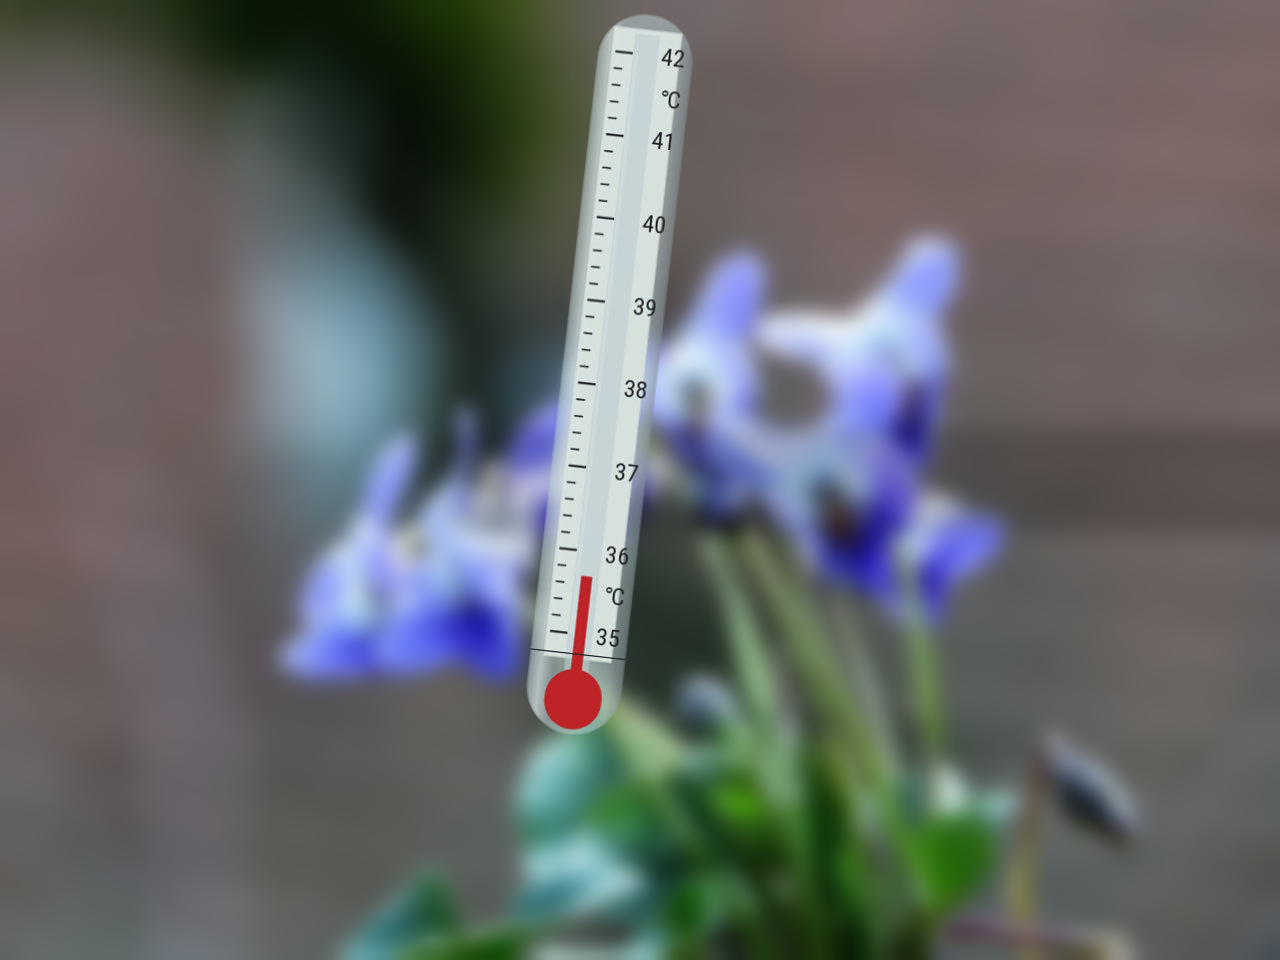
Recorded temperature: 35.7 °C
